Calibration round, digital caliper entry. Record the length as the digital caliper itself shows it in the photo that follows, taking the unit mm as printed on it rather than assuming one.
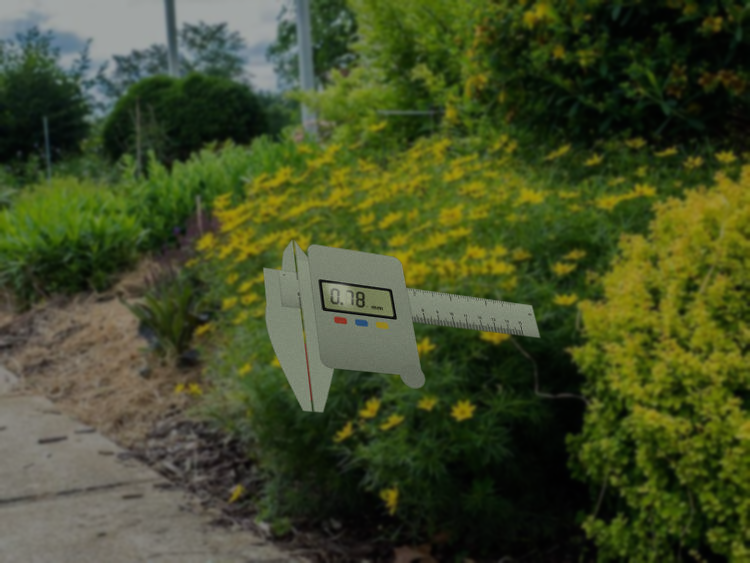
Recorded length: 0.78 mm
